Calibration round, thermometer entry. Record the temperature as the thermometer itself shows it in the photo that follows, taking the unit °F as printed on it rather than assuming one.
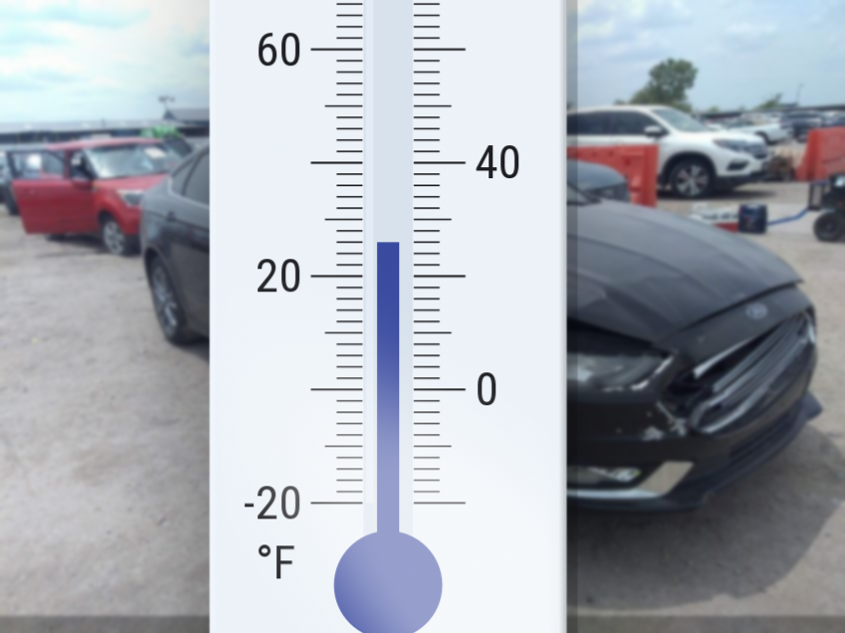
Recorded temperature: 26 °F
